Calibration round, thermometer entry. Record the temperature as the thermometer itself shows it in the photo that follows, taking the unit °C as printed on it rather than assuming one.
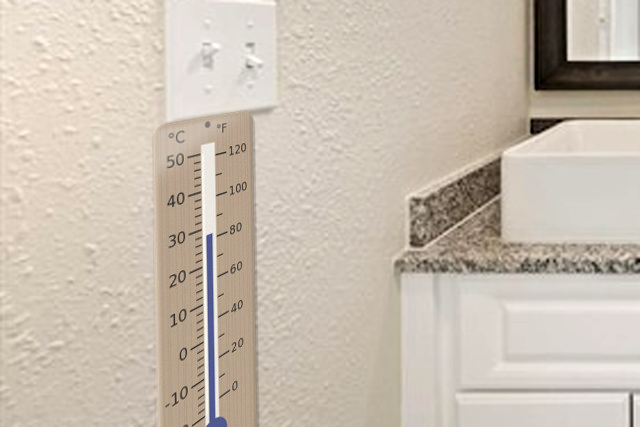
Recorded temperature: 28 °C
